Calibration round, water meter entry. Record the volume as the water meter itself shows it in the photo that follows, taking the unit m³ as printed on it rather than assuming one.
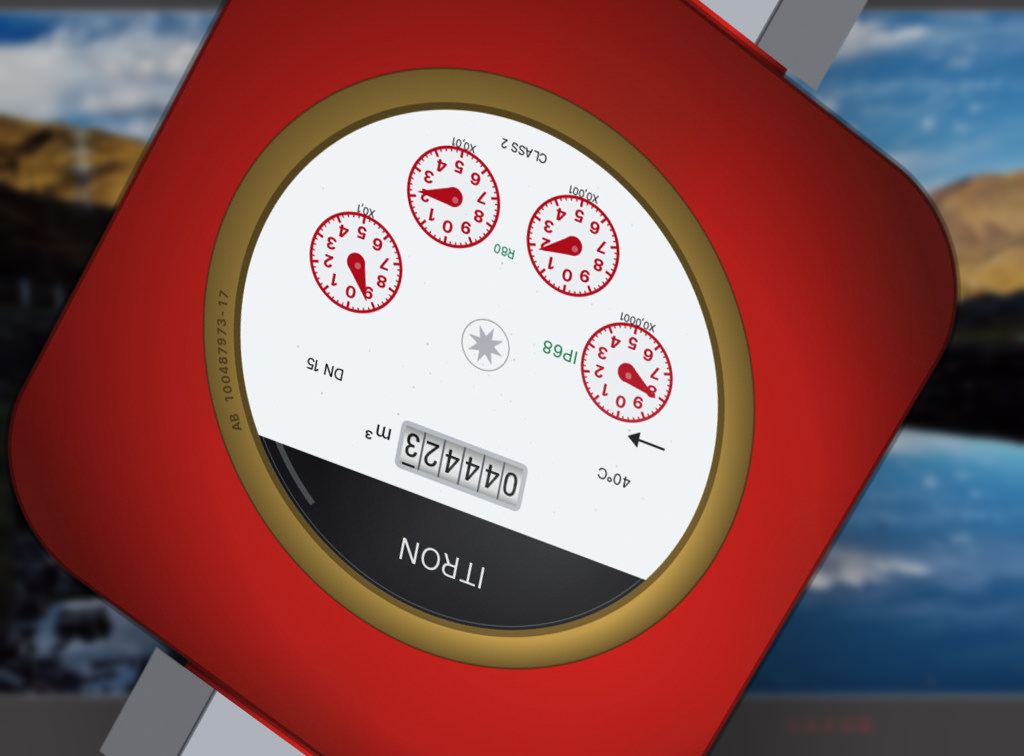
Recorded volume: 44422.9218 m³
